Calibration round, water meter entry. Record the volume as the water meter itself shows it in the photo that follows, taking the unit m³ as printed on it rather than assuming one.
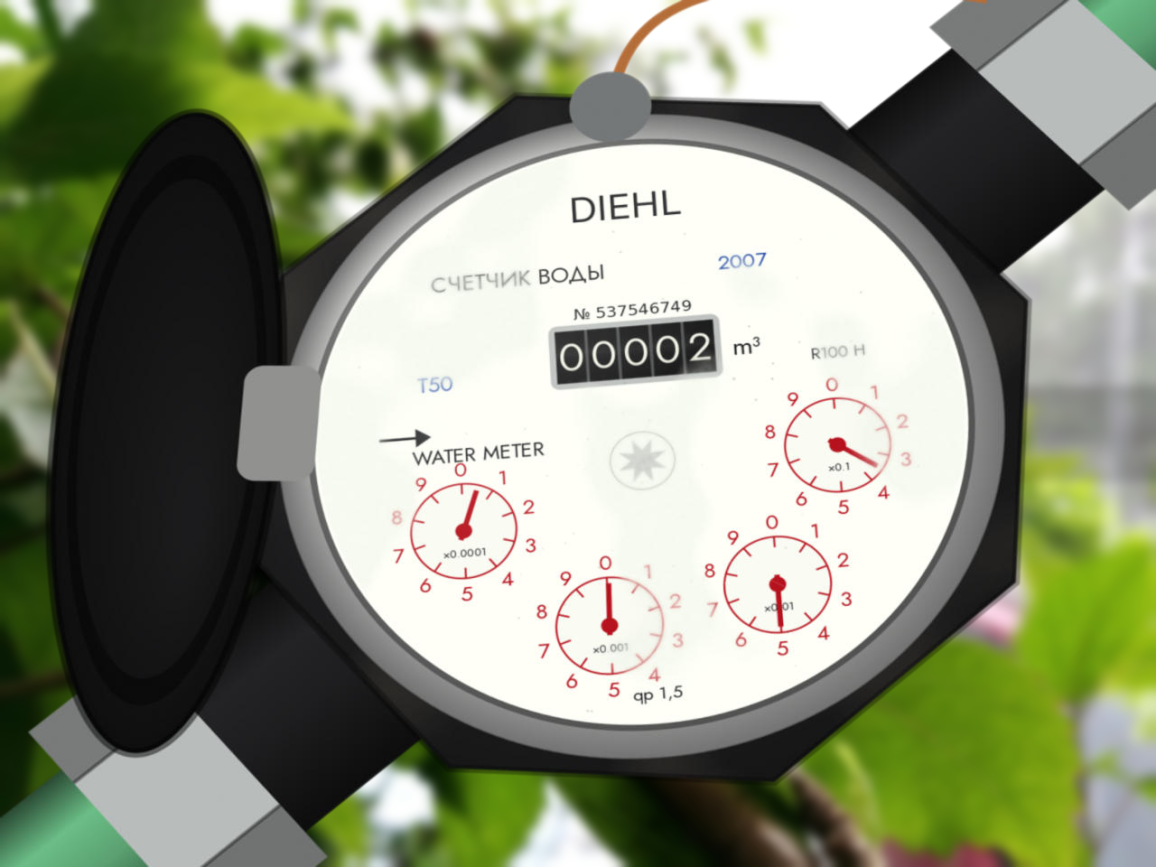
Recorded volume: 2.3500 m³
